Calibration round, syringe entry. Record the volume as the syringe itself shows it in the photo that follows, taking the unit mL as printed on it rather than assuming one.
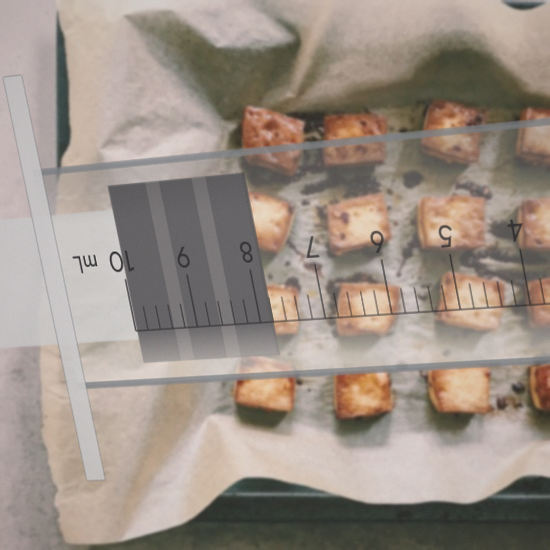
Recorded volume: 7.8 mL
